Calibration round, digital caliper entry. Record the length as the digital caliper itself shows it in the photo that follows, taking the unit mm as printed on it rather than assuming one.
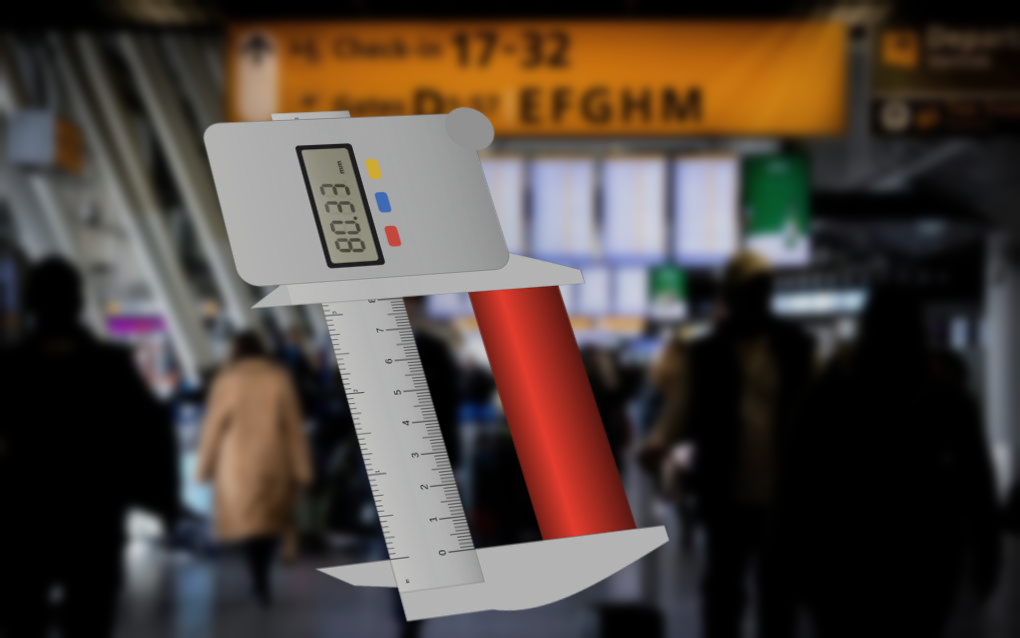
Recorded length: 80.33 mm
